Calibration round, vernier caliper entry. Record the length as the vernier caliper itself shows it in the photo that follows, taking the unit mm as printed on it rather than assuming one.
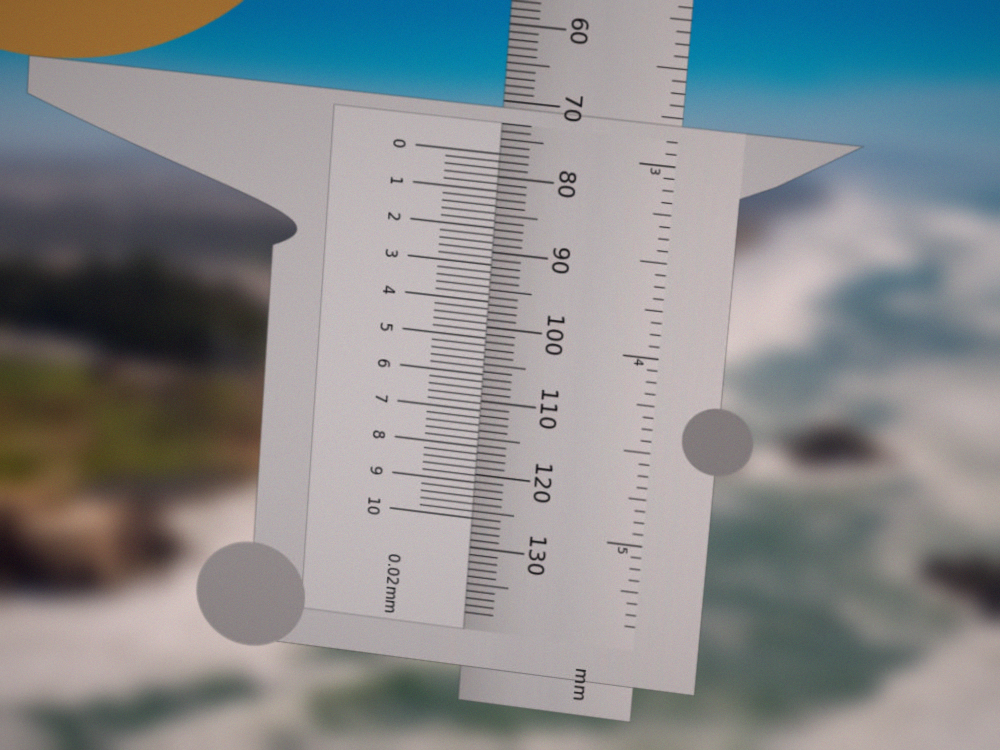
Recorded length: 77.0 mm
